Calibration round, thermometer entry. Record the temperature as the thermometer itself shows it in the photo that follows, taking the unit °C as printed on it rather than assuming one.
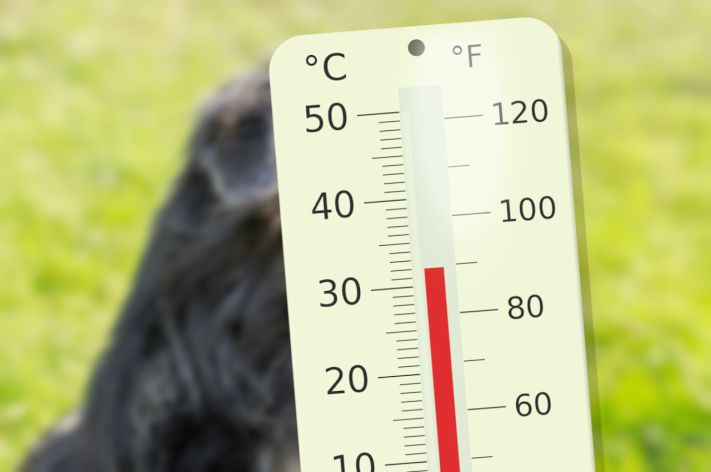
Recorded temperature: 32 °C
